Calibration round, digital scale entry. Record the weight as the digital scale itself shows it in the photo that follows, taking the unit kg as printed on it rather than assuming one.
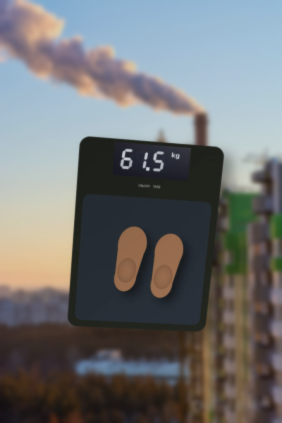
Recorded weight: 61.5 kg
